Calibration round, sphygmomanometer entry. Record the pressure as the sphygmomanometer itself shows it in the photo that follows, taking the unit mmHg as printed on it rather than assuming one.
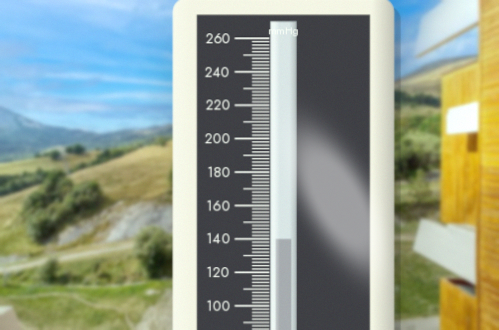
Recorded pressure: 140 mmHg
